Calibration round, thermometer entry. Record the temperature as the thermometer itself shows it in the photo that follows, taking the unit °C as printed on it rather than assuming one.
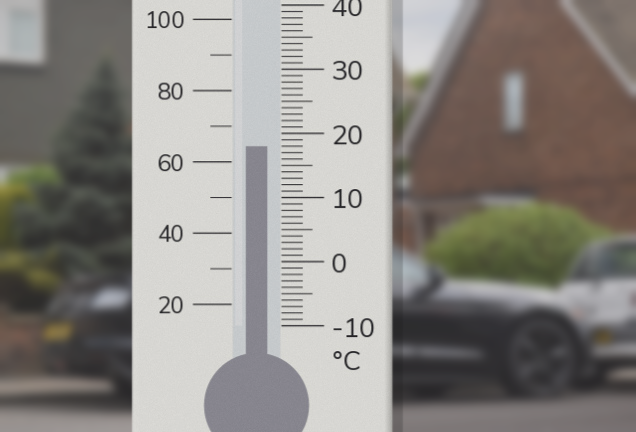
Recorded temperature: 18 °C
